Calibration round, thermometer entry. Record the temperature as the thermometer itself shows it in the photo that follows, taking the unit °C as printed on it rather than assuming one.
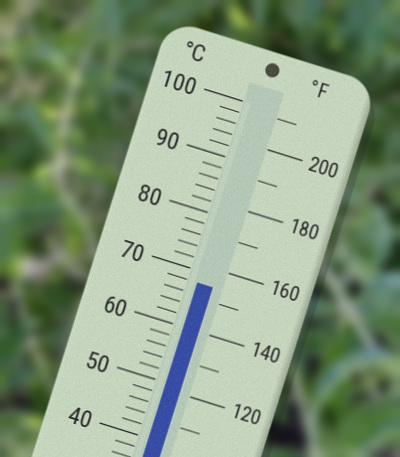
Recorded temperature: 68 °C
